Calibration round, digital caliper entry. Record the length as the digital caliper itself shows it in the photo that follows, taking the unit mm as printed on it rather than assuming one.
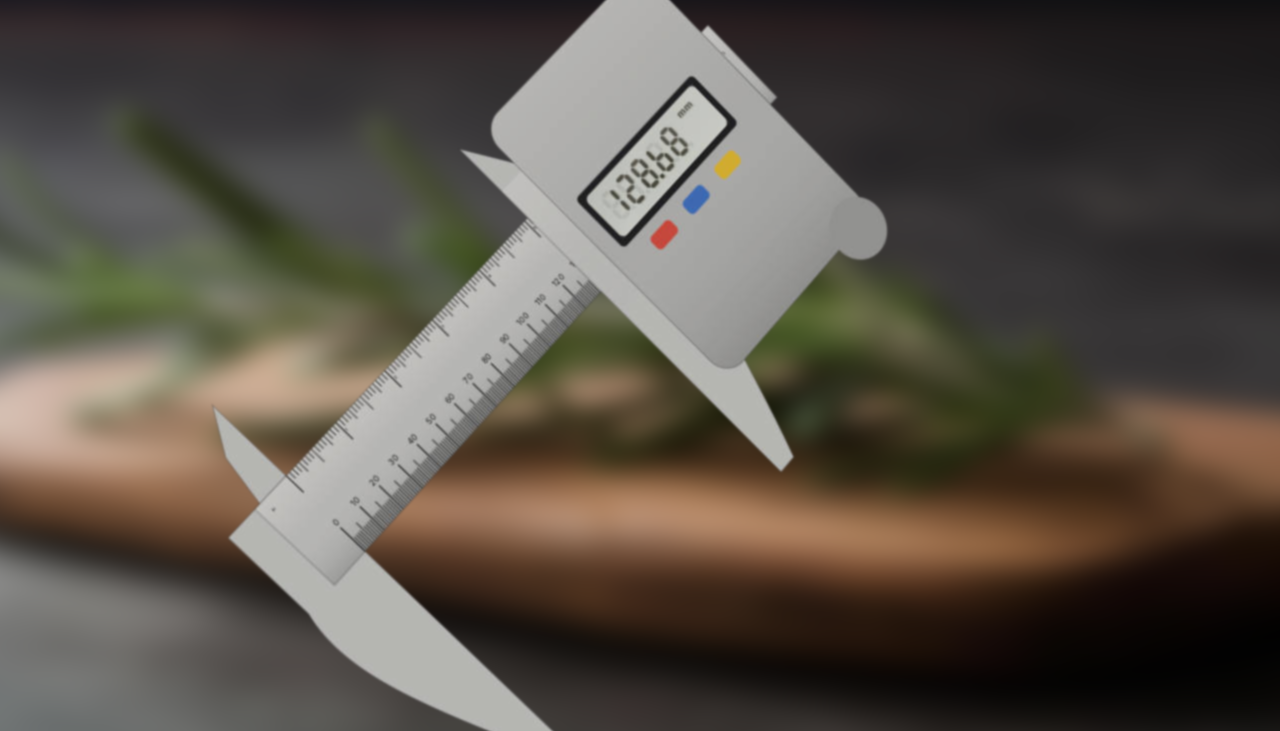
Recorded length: 128.68 mm
